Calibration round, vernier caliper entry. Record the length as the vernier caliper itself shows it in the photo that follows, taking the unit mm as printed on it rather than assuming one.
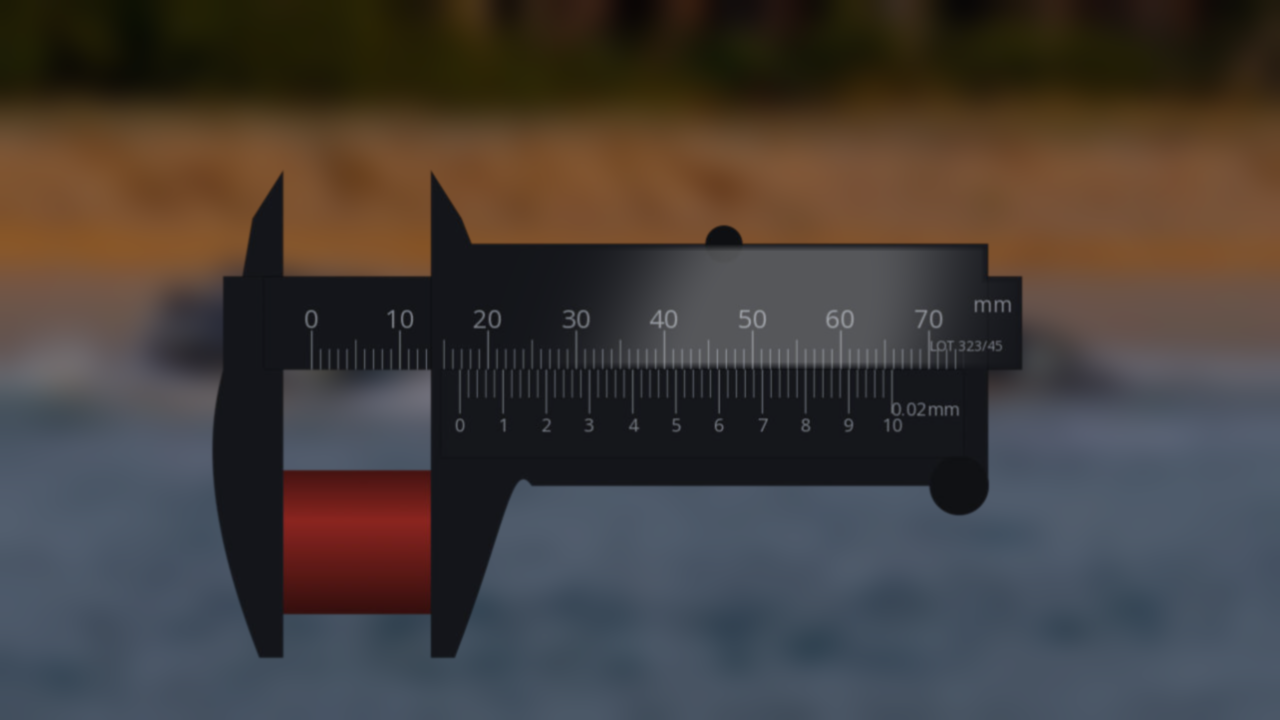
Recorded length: 16.8 mm
